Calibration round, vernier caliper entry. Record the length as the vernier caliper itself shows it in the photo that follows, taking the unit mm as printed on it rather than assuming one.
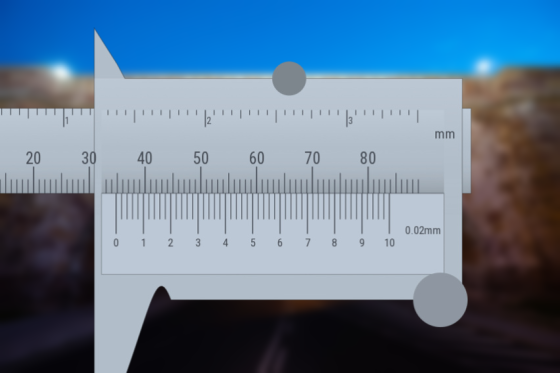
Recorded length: 34.8 mm
